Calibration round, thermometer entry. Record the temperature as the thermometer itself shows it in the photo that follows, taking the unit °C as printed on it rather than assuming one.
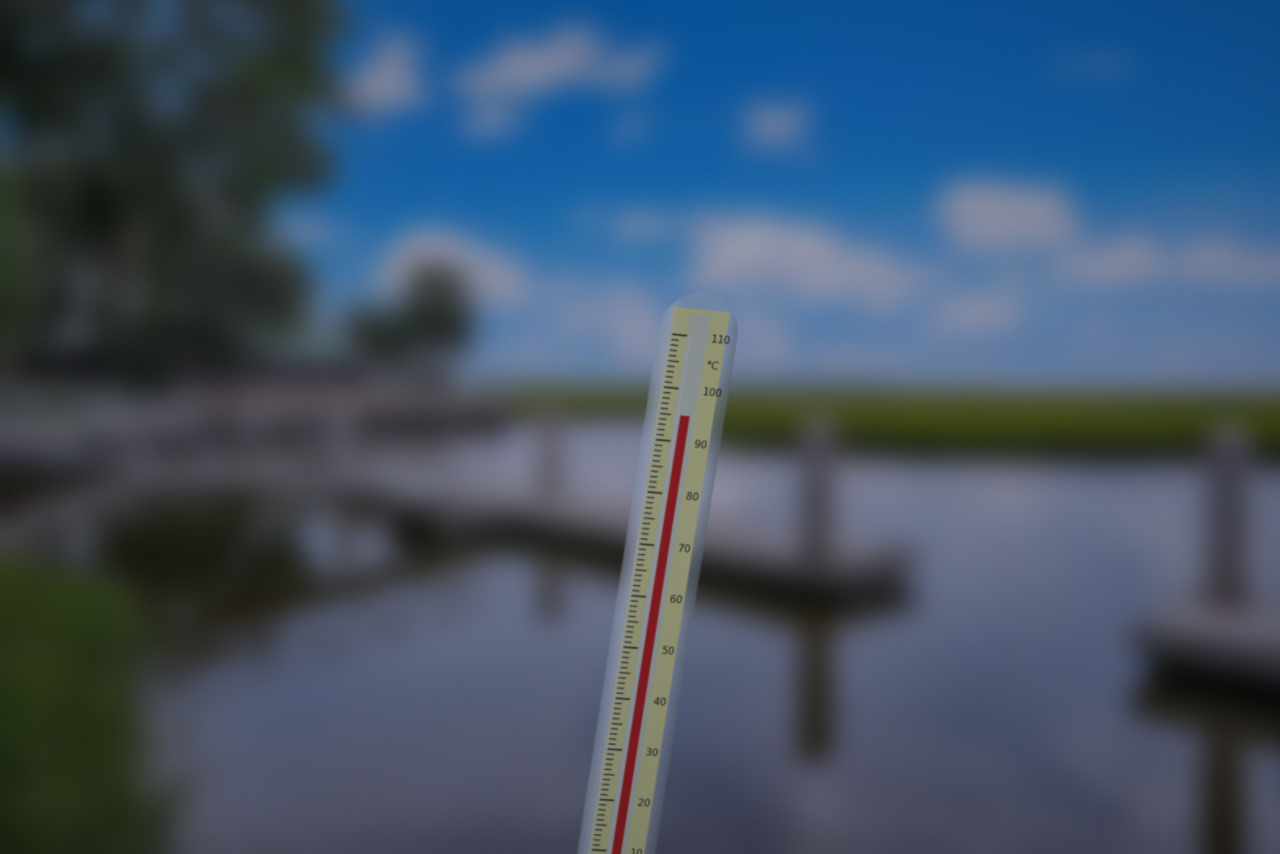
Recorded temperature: 95 °C
